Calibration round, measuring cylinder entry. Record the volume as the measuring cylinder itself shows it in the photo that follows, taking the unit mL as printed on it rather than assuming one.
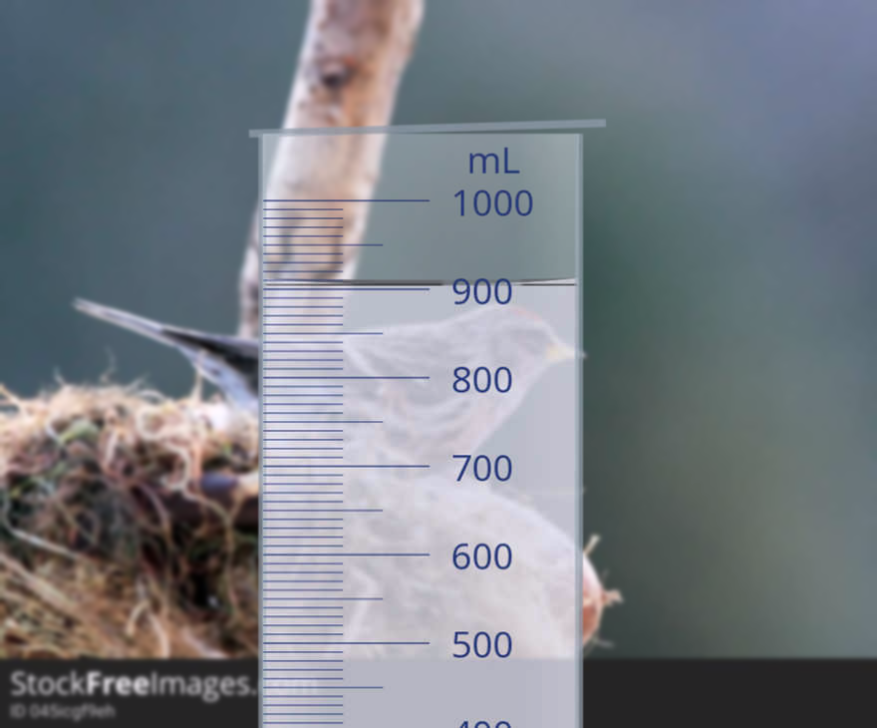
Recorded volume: 905 mL
